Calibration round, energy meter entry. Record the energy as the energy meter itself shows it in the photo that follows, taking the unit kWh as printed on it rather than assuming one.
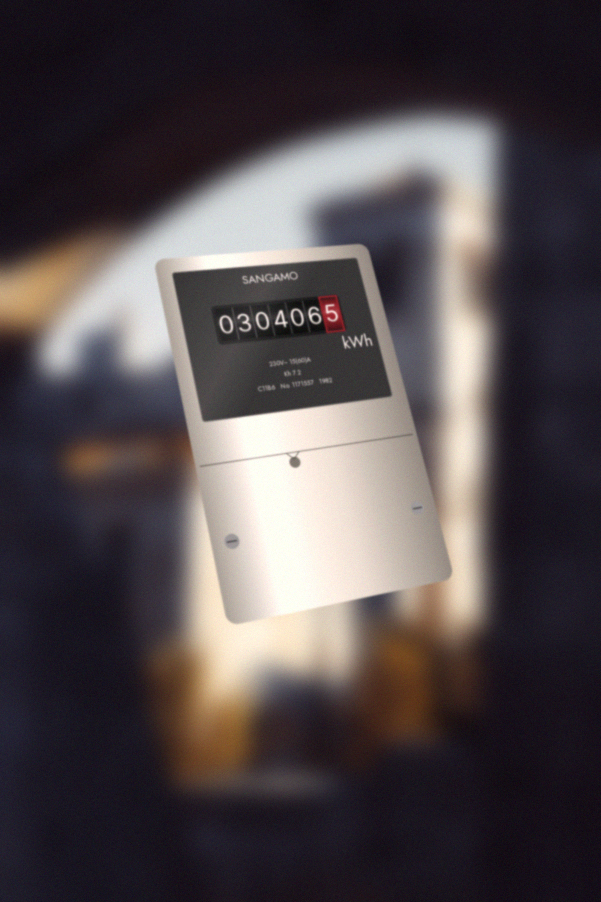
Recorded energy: 30406.5 kWh
